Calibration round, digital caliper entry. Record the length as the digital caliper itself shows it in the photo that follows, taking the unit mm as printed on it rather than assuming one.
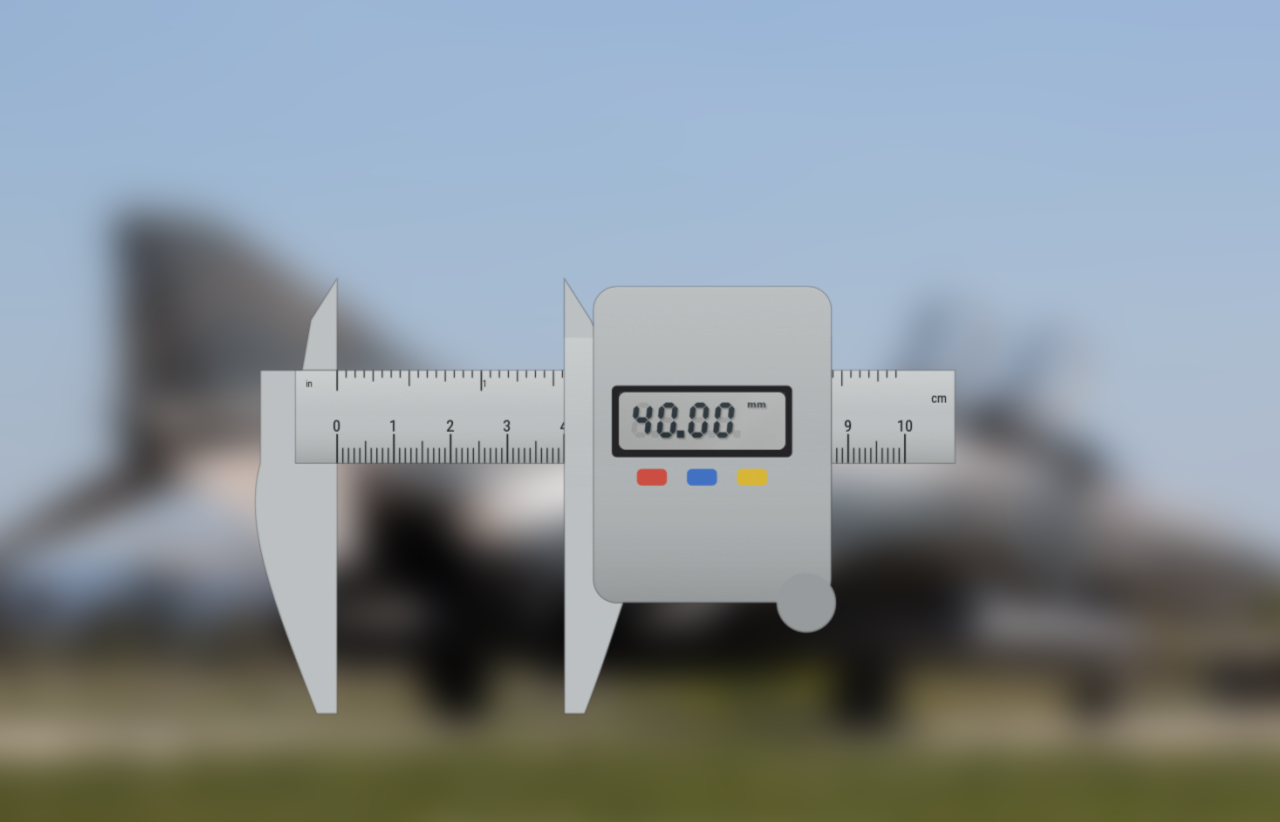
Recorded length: 40.00 mm
